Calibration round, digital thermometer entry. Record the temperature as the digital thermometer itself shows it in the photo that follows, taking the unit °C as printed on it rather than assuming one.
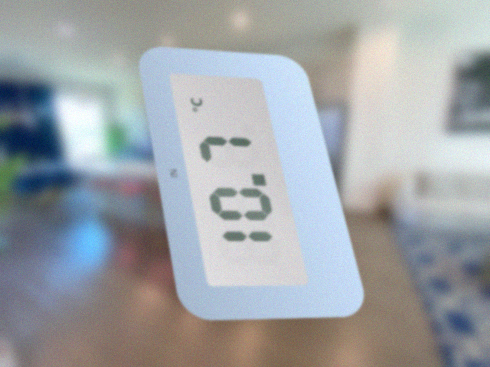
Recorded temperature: 10.7 °C
